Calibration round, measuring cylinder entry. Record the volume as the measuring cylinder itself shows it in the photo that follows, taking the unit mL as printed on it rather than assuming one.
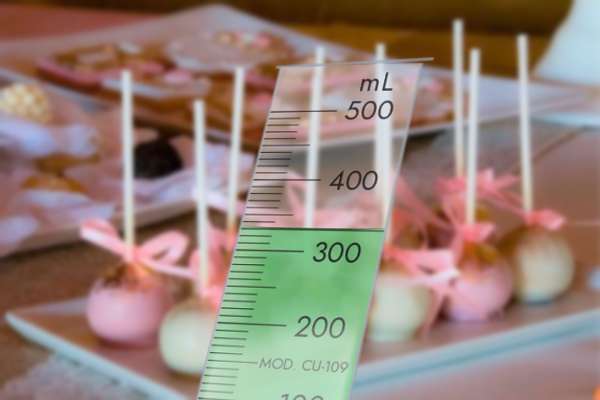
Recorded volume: 330 mL
